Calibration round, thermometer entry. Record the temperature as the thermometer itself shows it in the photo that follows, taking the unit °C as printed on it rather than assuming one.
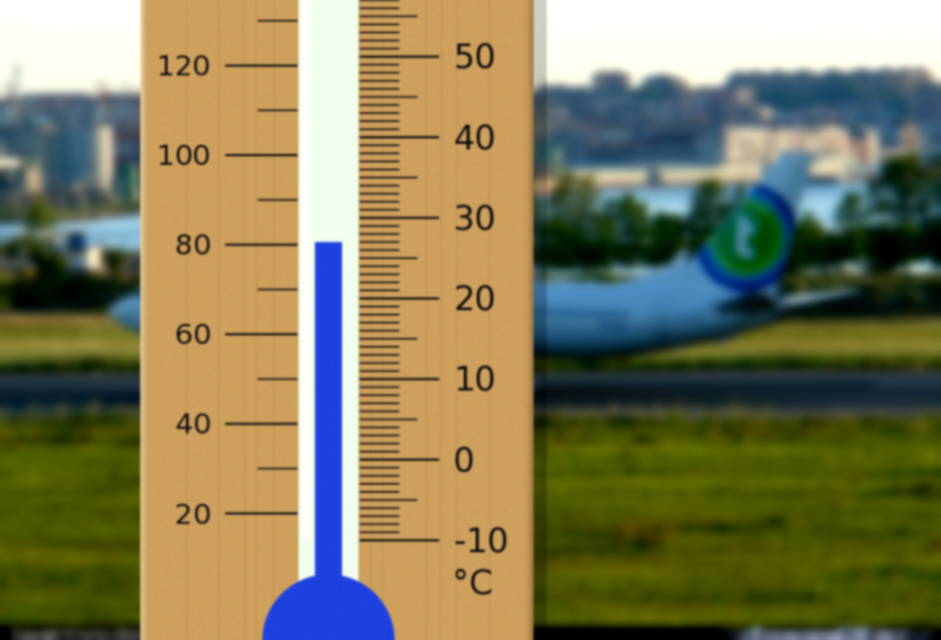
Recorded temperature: 27 °C
